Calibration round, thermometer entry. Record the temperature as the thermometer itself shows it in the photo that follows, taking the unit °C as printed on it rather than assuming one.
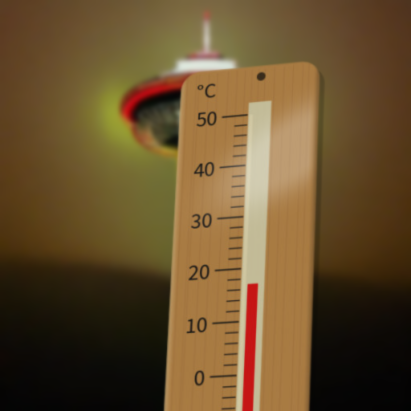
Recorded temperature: 17 °C
